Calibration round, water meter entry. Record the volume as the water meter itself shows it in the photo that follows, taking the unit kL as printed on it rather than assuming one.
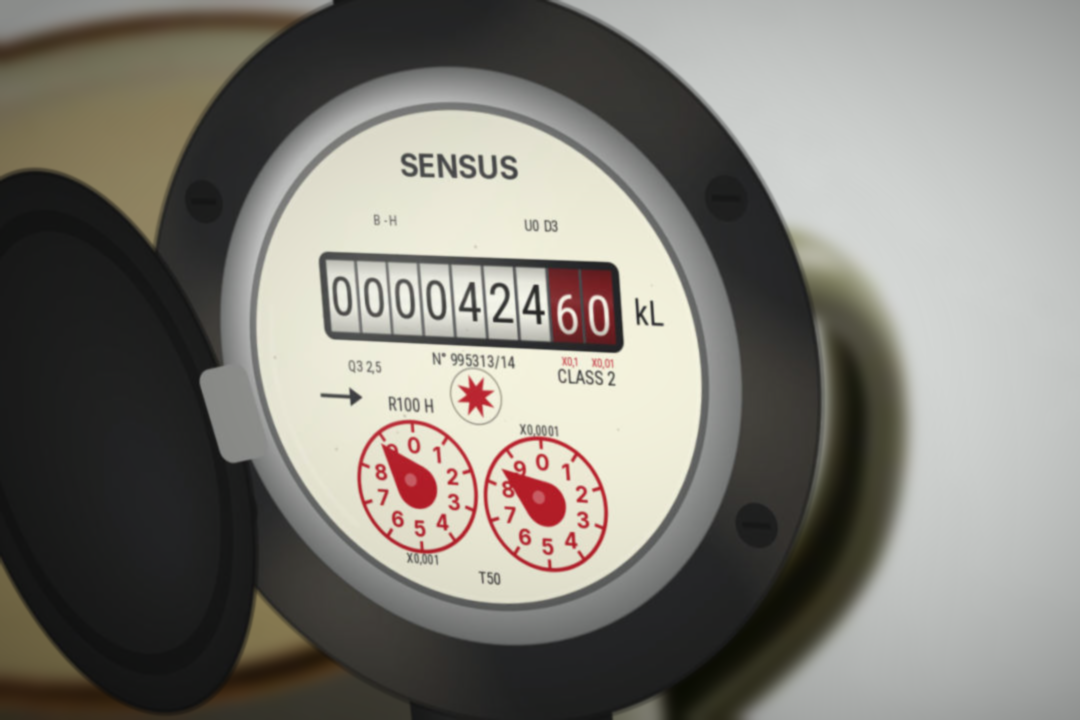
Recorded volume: 424.5988 kL
